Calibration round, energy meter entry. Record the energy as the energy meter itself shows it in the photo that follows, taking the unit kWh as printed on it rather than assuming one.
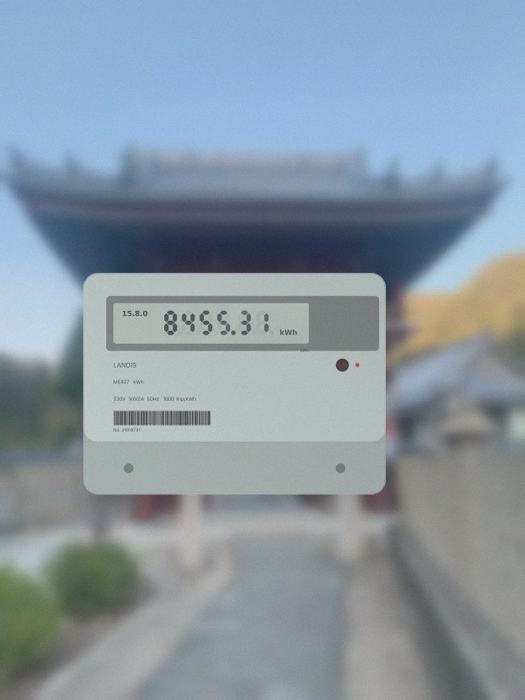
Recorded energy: 8455.31 kWh
